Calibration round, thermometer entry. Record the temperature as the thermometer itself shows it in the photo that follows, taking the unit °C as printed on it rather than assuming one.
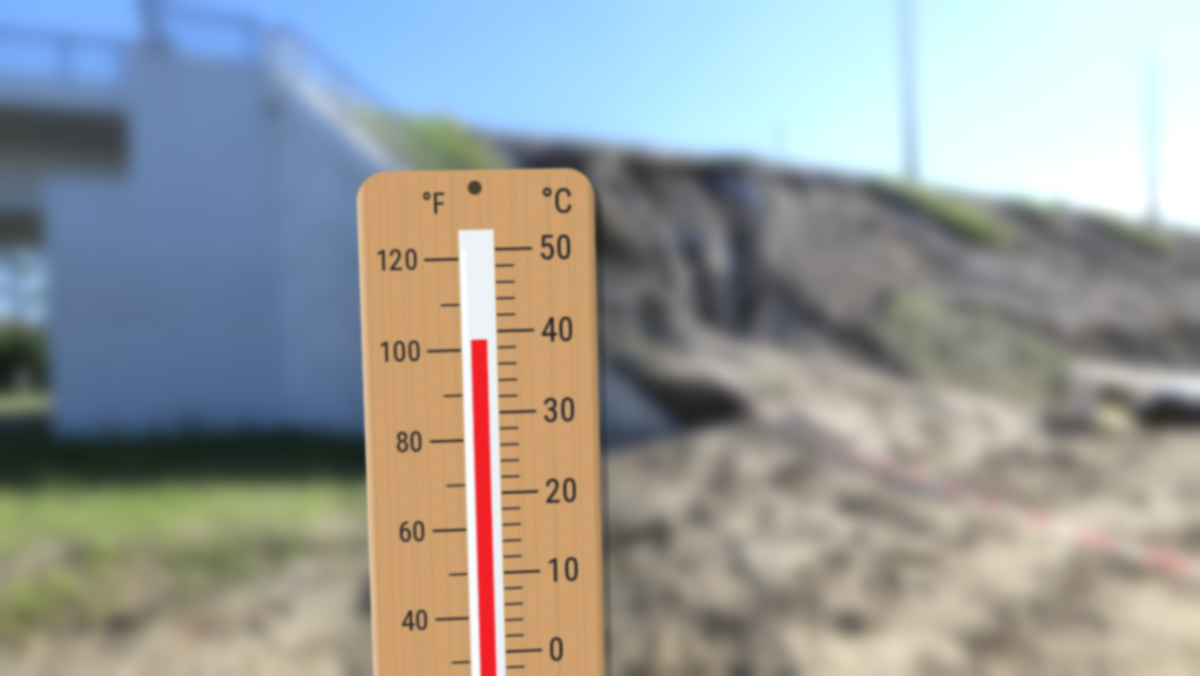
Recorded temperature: 39 °C
